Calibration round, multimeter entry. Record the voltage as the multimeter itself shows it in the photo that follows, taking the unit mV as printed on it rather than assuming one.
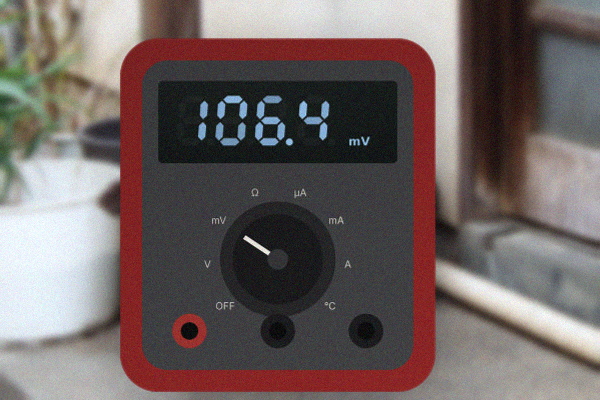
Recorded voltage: 106.4 mV
